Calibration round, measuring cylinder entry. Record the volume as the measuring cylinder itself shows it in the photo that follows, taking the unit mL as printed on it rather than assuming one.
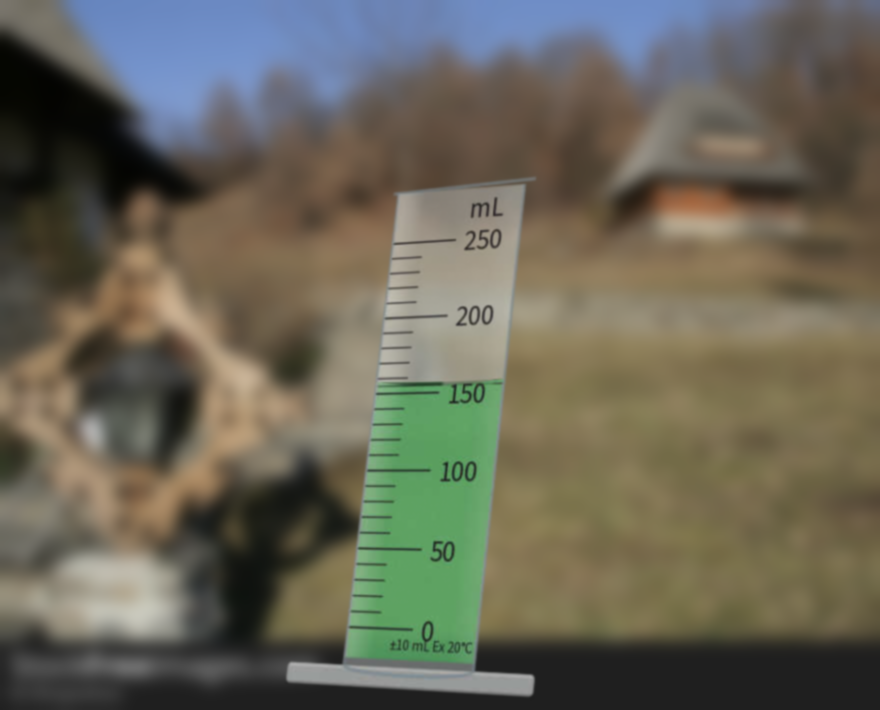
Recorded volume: 155 mL
